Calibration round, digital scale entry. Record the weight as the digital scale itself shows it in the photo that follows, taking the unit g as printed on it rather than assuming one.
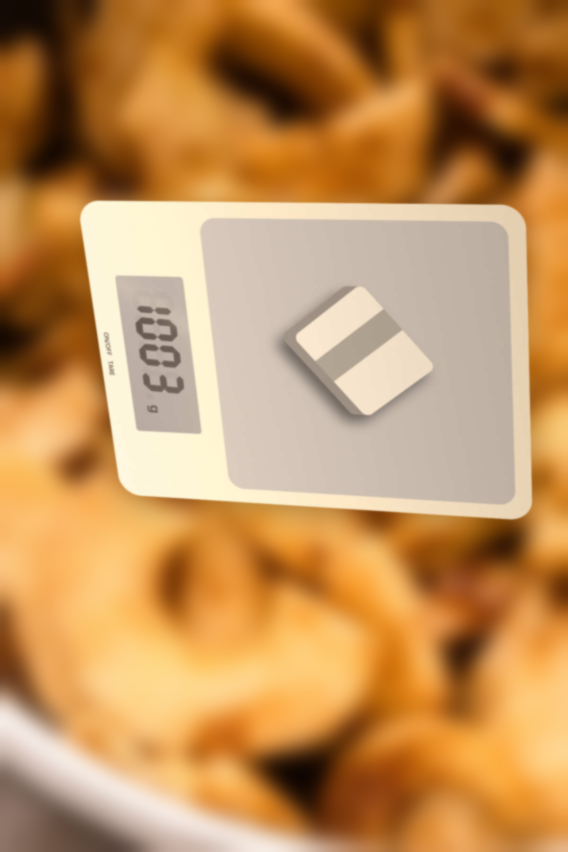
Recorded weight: 1003 g
